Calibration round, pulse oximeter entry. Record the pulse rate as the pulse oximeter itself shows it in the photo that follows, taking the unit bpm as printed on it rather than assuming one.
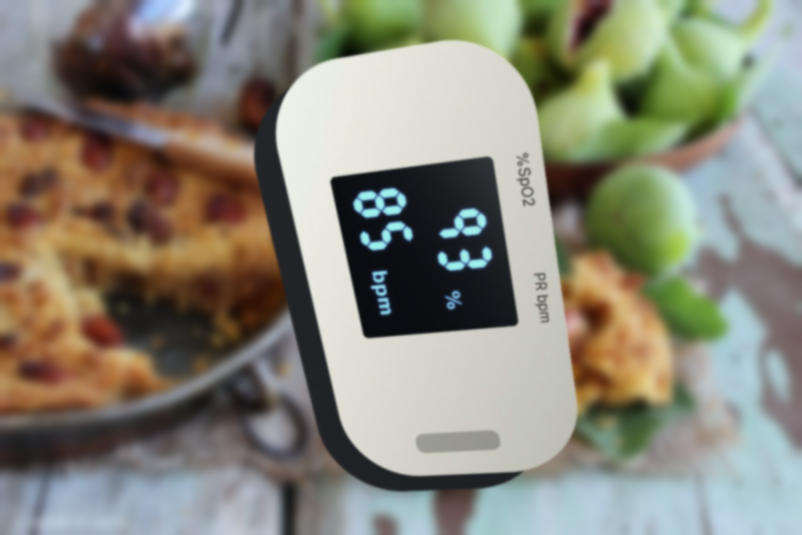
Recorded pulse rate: 85 bpm
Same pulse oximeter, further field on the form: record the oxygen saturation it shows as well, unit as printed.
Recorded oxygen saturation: 93 %
